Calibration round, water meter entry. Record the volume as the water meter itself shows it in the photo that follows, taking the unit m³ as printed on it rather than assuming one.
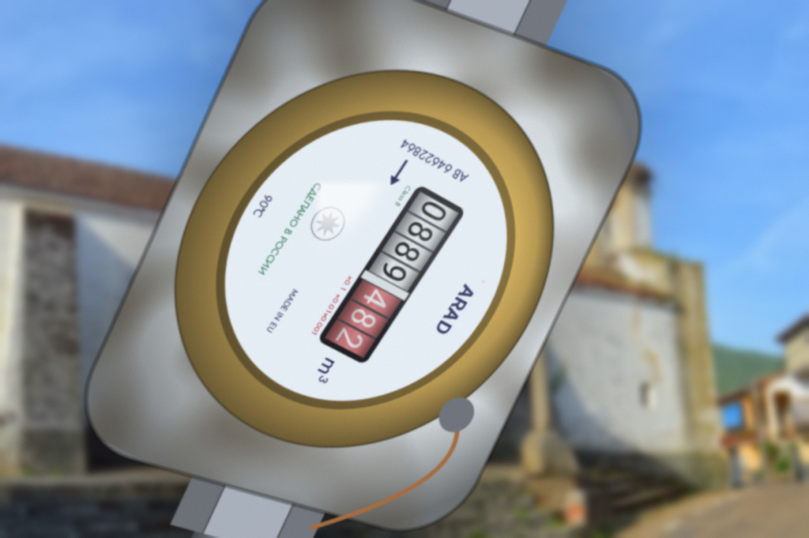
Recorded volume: 889.482 m³
